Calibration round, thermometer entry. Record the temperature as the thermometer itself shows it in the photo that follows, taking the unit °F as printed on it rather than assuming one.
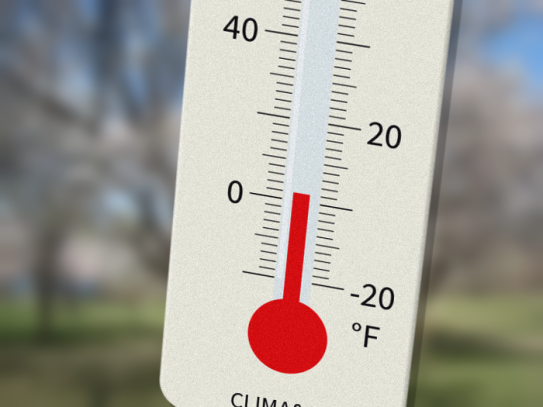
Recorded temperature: 2 °F
